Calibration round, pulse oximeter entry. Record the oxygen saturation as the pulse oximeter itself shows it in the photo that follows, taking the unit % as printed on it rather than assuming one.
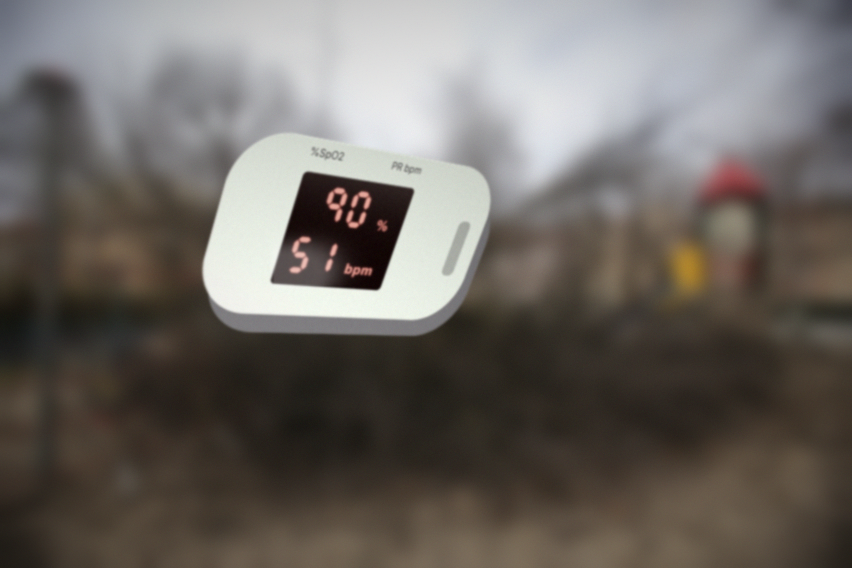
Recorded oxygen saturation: 90 %
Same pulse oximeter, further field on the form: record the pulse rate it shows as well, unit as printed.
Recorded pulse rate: 51 bpm
